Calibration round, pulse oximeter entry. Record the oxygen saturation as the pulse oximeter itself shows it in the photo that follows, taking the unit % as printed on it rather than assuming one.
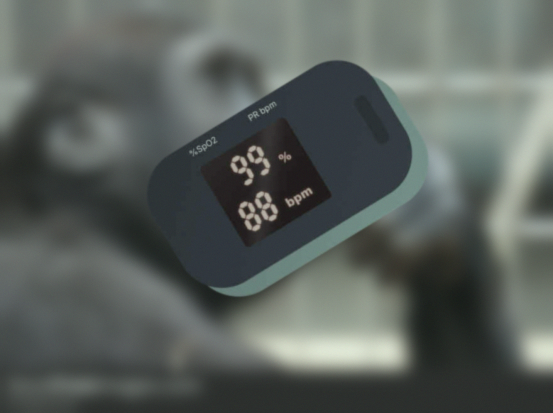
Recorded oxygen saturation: 99 %
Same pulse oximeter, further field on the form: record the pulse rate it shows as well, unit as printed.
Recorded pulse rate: 88 bpm
